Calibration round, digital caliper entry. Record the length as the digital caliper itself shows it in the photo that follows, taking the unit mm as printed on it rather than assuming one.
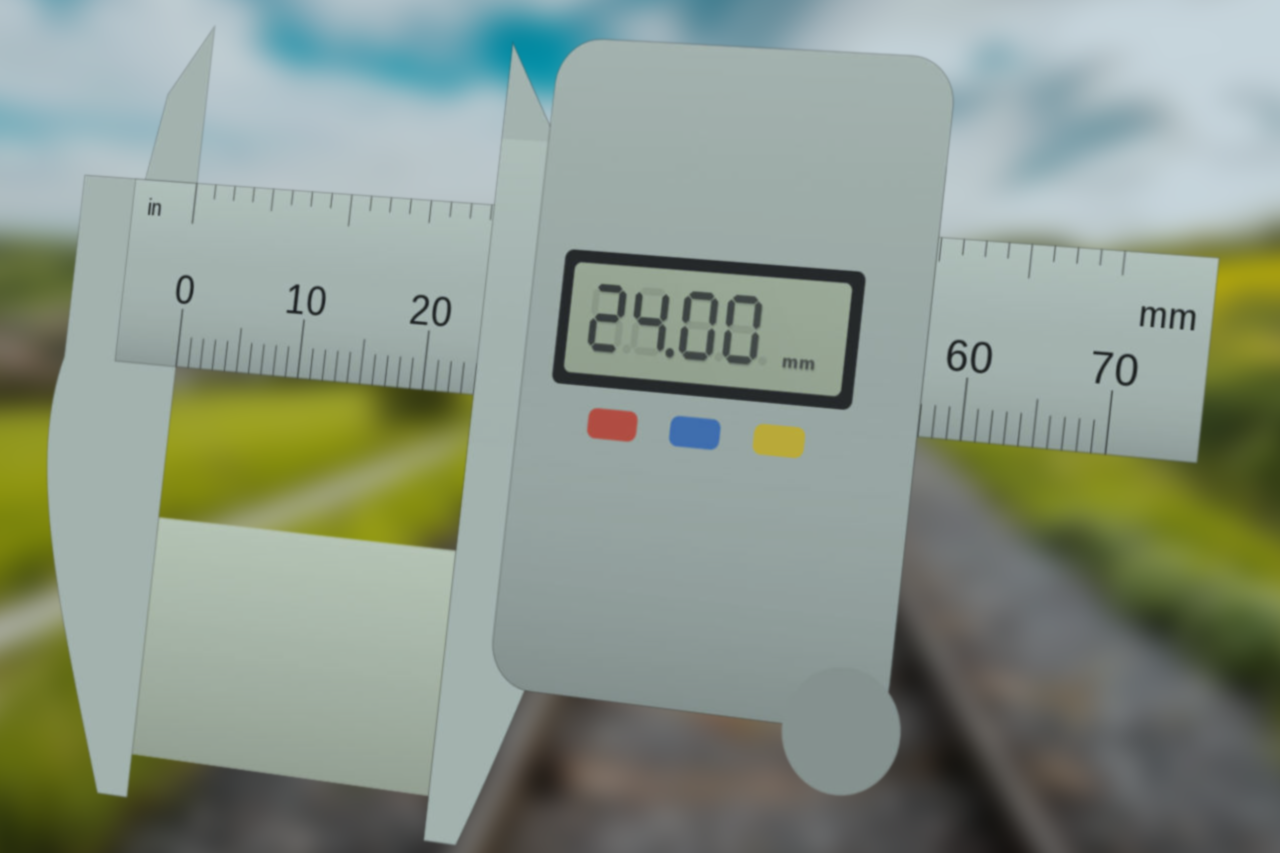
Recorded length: 24.00 mm
